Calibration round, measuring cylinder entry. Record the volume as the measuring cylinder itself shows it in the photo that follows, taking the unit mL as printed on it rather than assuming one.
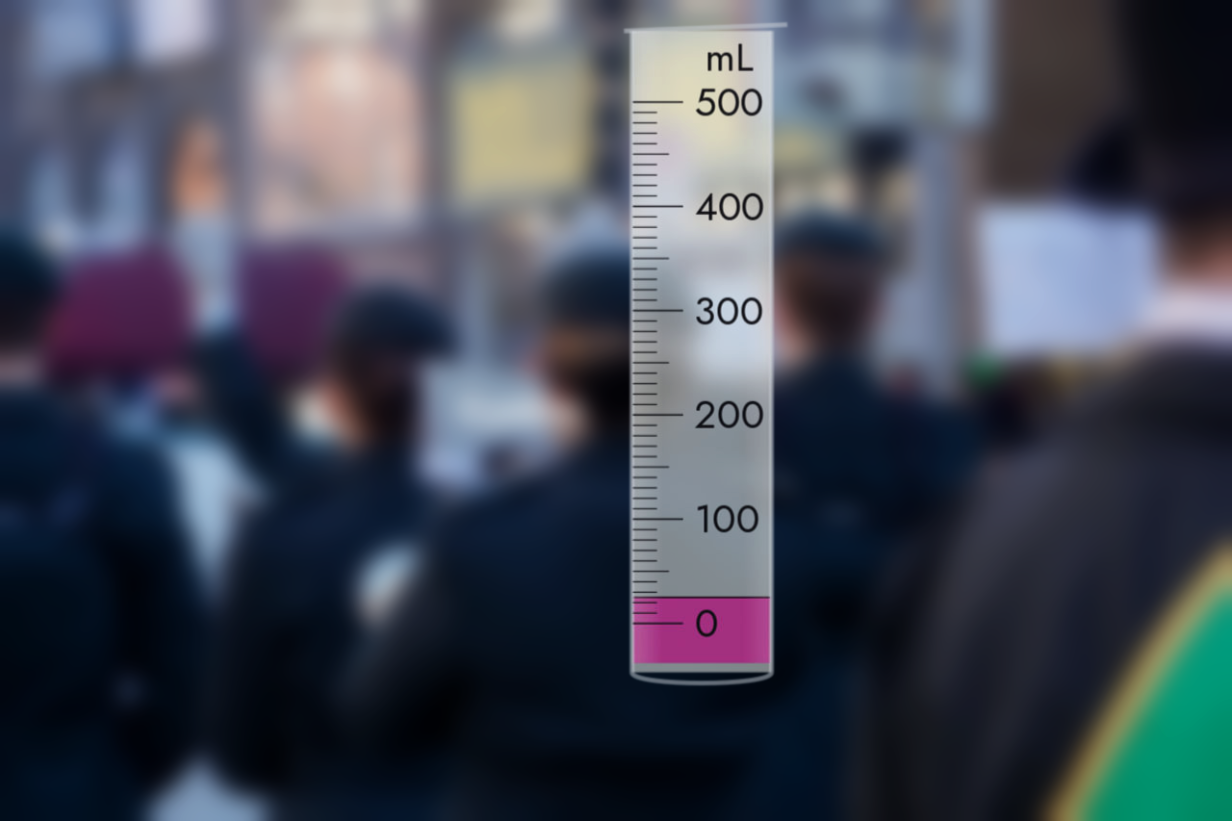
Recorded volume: 25 mL
